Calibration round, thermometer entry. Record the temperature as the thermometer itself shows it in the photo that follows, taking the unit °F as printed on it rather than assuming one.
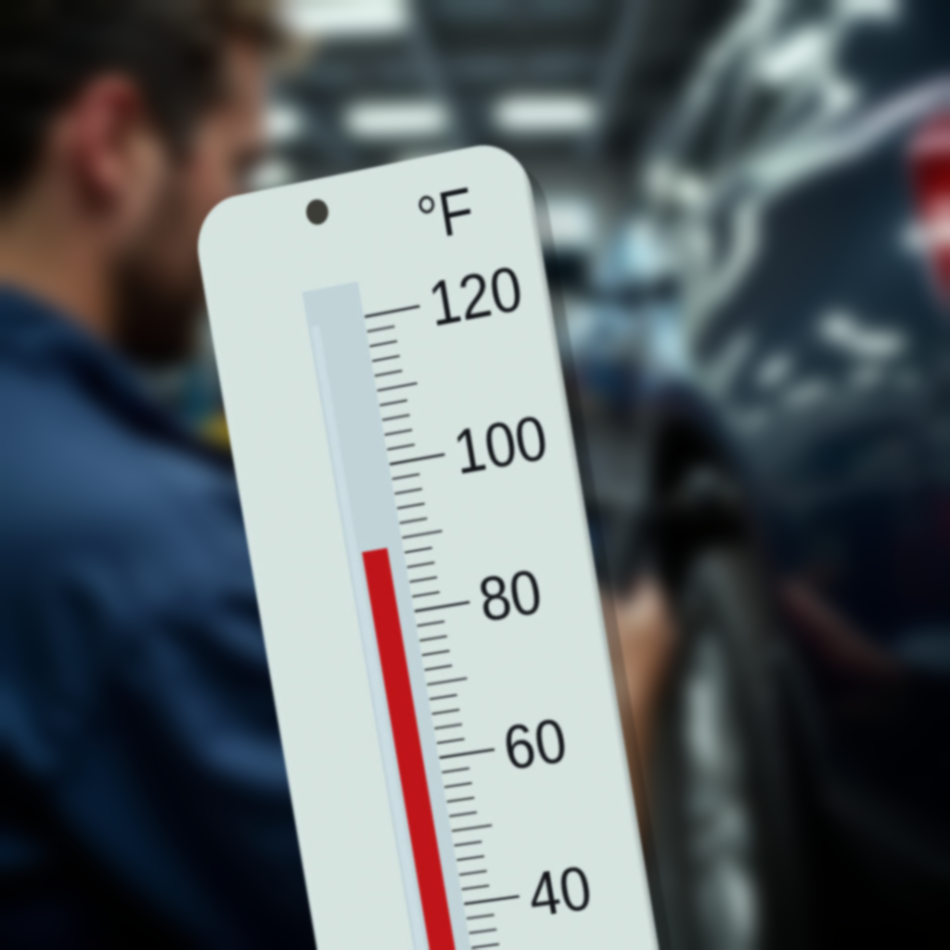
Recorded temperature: 89 °F
